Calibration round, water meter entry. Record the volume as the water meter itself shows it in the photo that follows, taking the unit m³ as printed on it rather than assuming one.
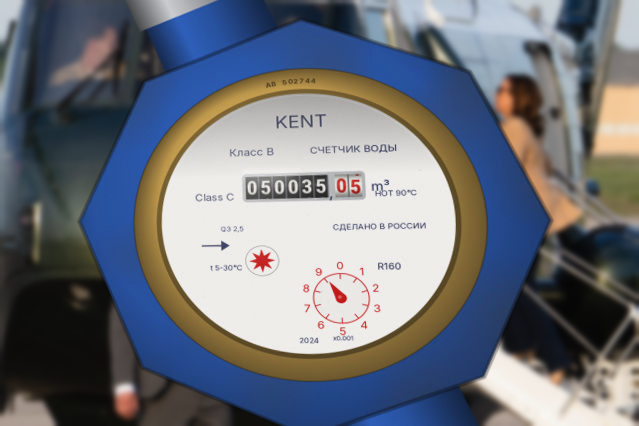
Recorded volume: 50035.049 m³
